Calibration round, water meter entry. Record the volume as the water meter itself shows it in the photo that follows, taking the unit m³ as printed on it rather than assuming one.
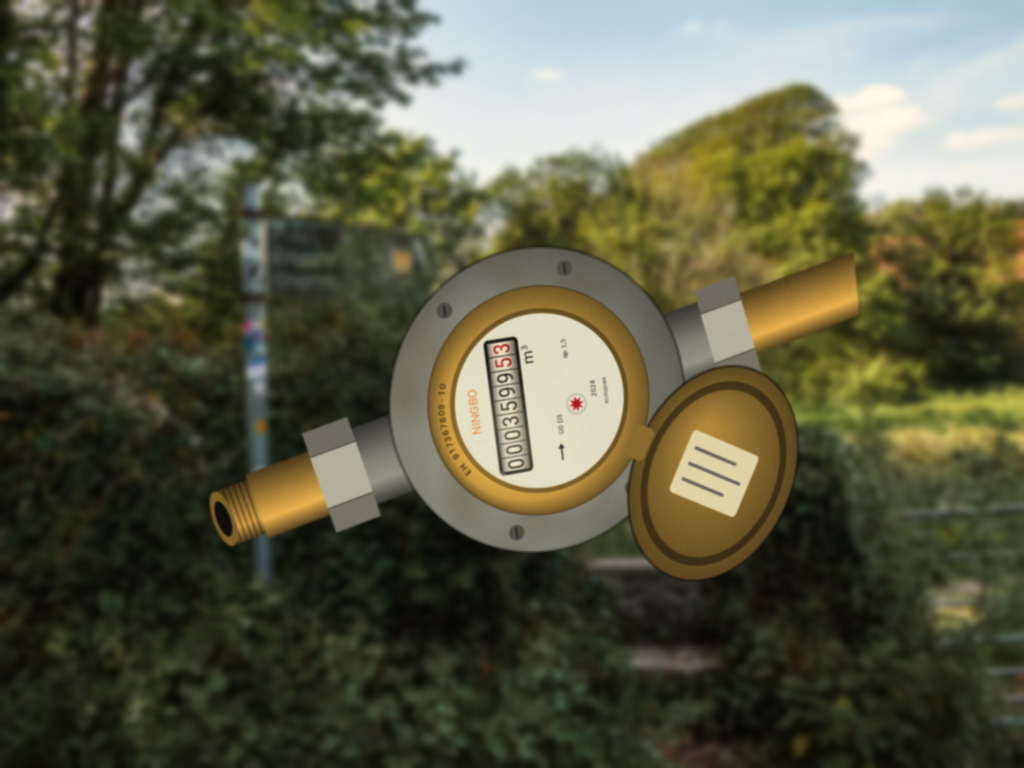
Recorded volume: 3599.53 m³
